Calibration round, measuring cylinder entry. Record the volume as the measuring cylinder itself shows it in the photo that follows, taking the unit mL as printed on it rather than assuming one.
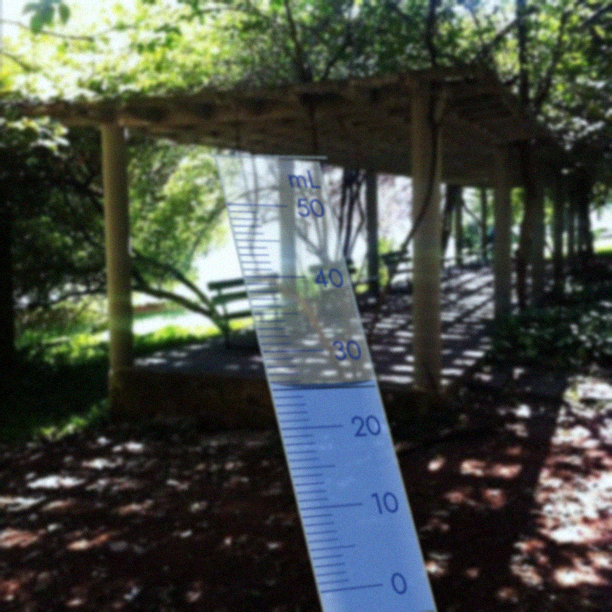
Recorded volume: 25 mL
